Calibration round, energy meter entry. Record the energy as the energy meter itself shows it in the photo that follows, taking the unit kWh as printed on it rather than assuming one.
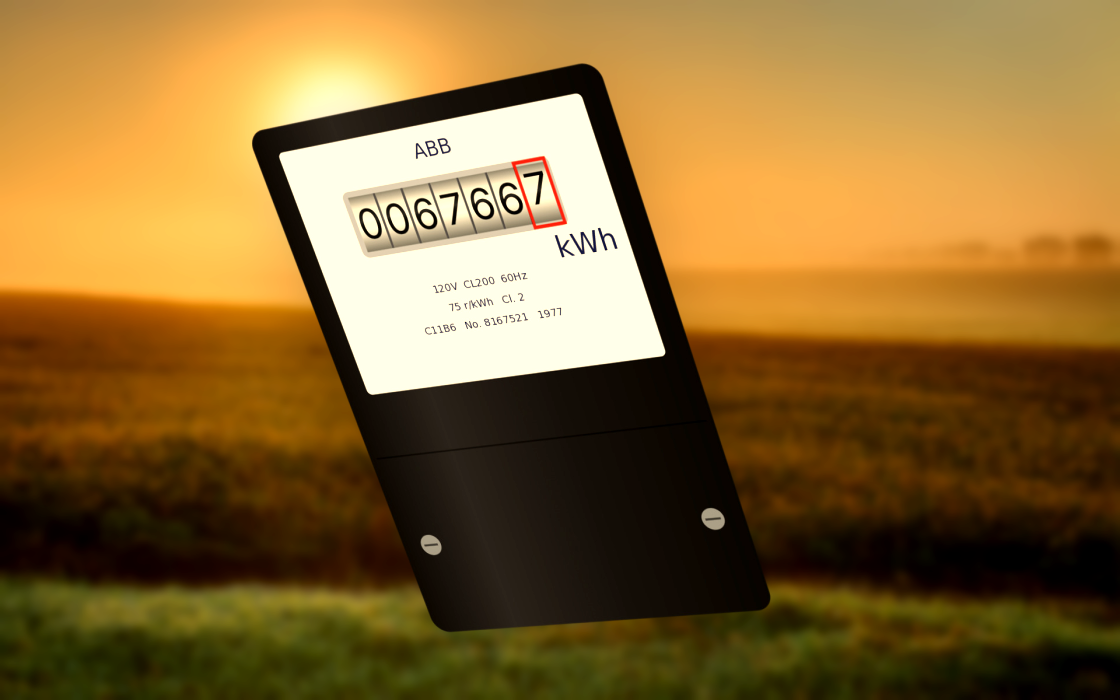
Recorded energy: 6766.7 kWh
